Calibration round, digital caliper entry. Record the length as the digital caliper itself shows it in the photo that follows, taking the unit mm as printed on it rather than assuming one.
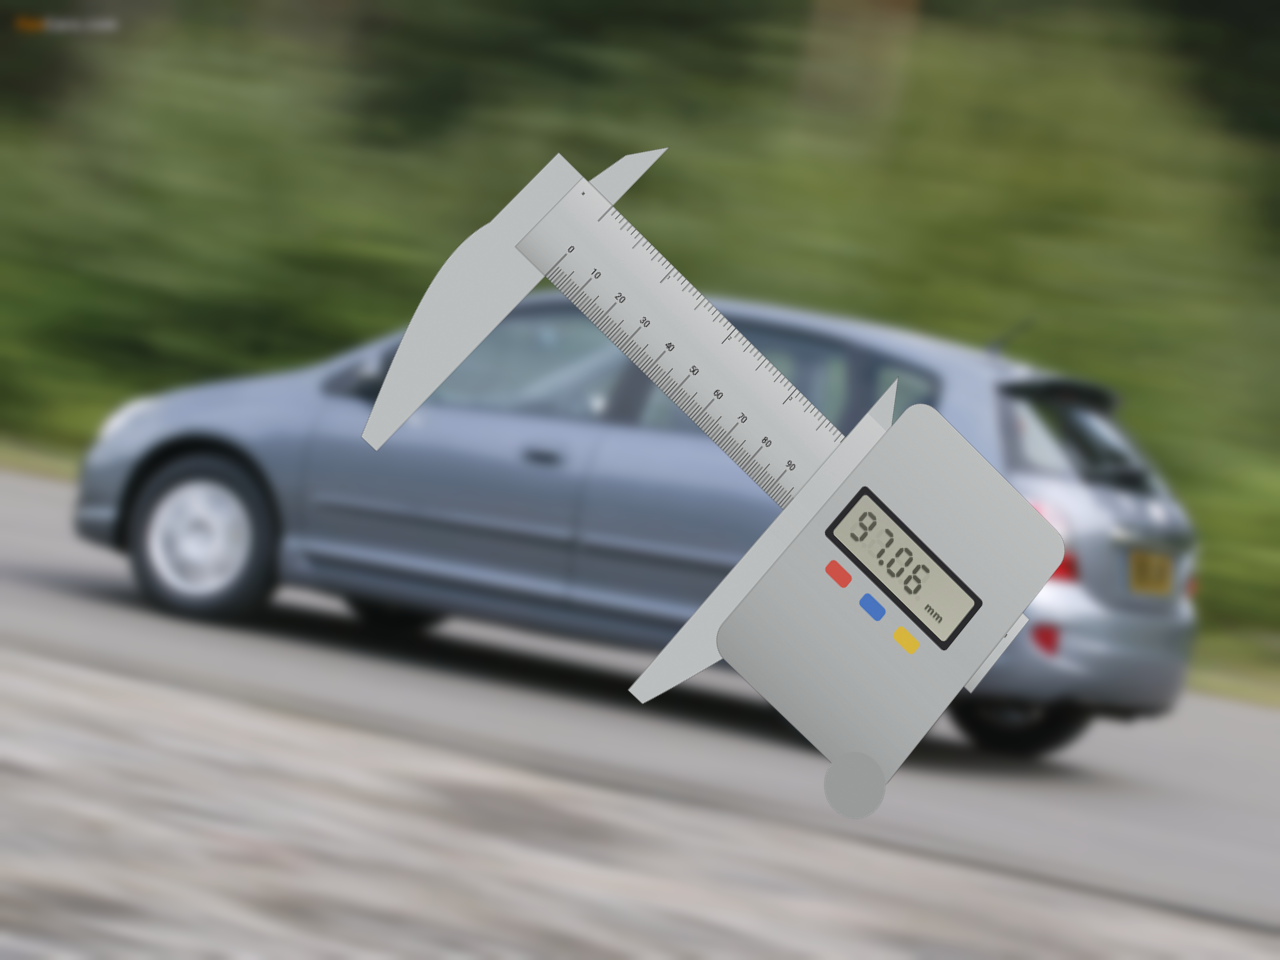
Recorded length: 97.06 mm
